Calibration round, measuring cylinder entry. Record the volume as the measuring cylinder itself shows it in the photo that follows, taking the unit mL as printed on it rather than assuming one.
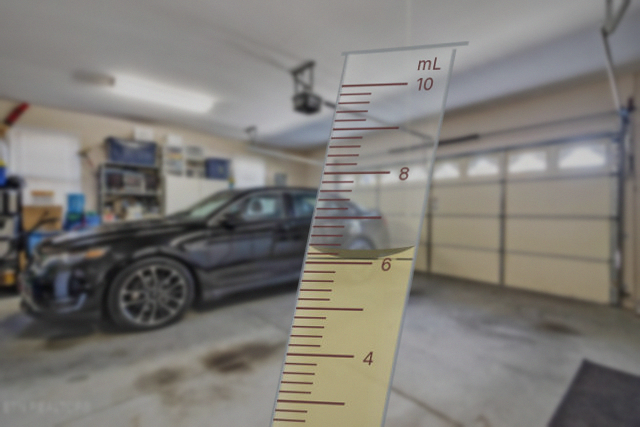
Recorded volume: 6.1 mL
